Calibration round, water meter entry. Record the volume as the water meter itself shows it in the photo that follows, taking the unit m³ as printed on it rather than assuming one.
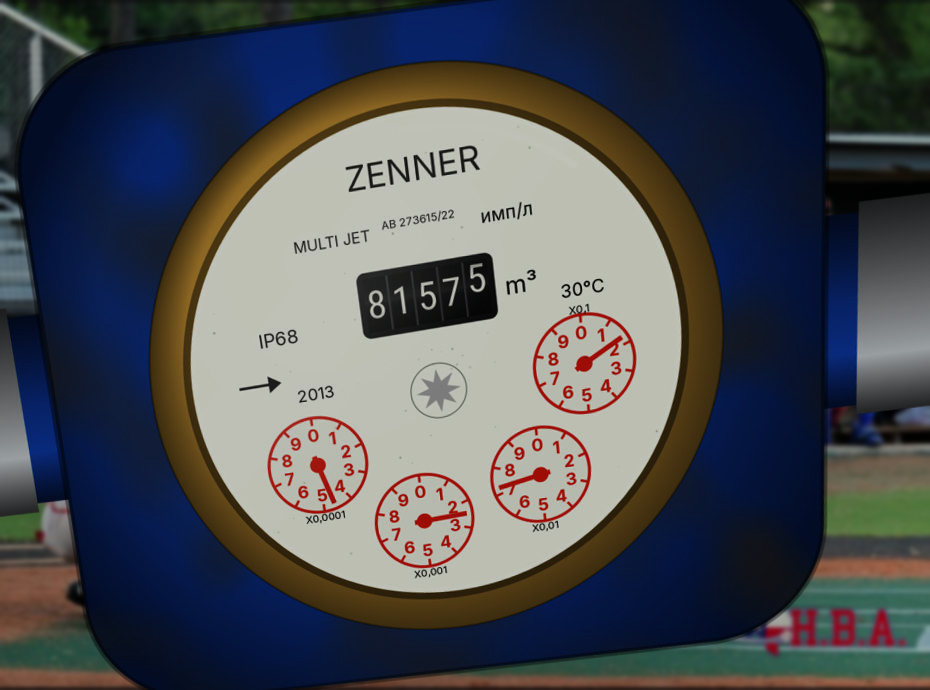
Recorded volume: 81575.1724 m³
